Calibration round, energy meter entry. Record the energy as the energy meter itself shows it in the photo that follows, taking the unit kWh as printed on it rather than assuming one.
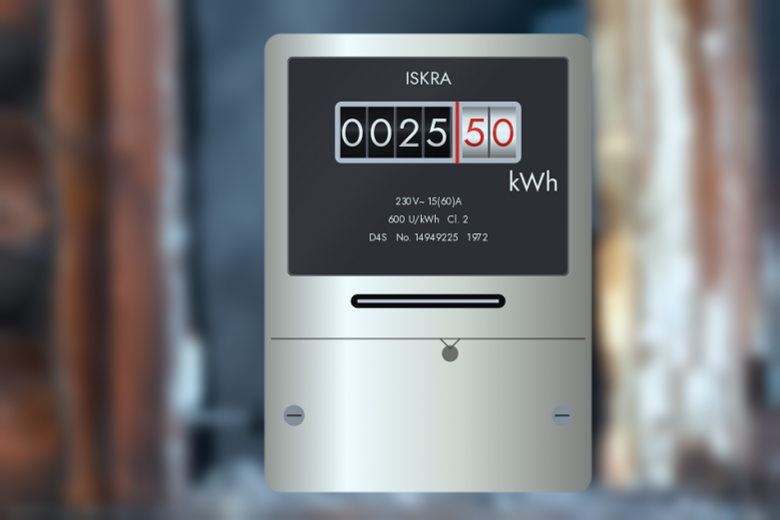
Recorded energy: 25.50 kWh
